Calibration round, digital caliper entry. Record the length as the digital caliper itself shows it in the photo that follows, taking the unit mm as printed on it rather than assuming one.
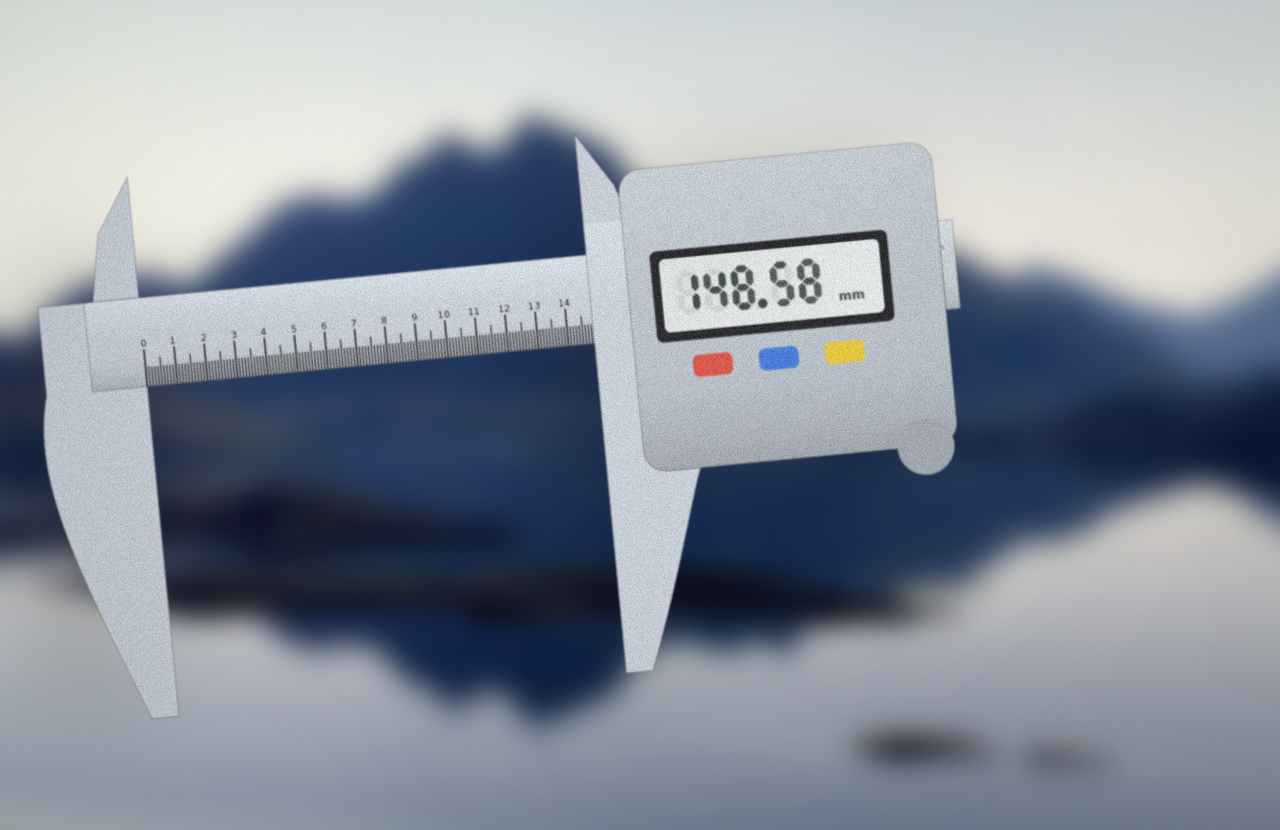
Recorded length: 148.58 mm
